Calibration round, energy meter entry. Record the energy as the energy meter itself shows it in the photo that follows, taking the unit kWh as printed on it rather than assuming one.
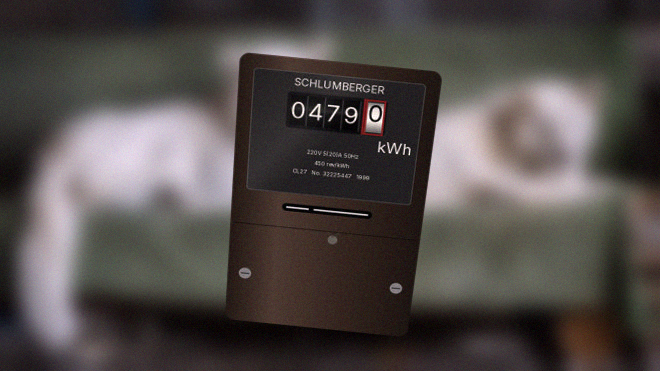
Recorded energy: 479.0 kWh
